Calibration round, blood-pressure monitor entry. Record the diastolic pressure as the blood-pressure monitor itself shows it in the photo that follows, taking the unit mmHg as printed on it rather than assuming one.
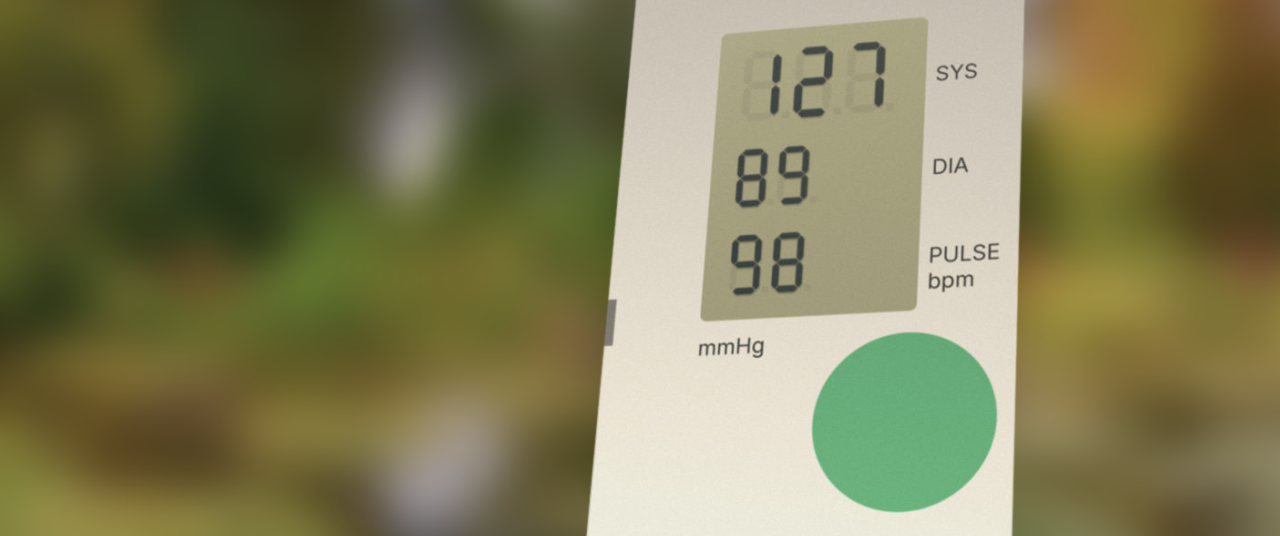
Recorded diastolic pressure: 89 mmHg
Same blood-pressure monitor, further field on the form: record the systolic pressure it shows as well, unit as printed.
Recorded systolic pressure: 127 mmHg
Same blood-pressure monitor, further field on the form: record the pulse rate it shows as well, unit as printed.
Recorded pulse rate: 98 bpm
